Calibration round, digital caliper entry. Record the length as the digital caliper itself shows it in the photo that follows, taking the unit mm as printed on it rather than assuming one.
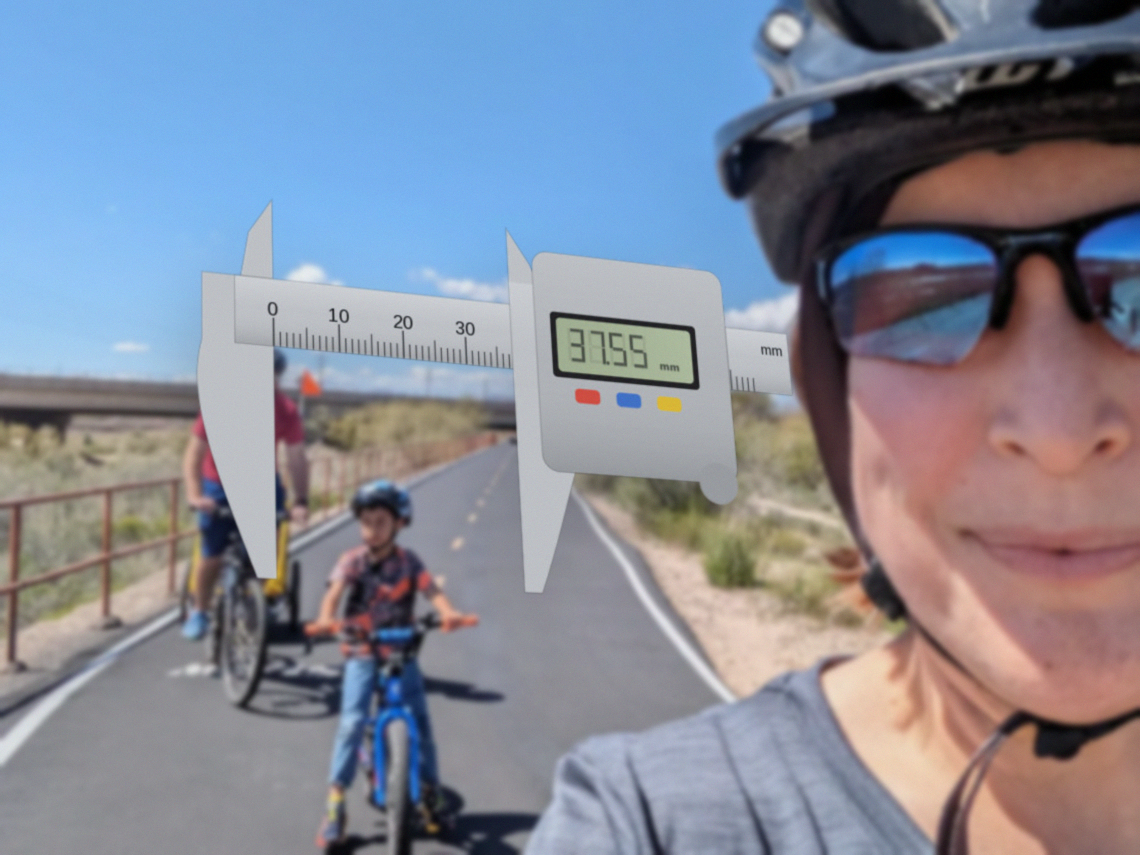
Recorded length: 37.55 mm
